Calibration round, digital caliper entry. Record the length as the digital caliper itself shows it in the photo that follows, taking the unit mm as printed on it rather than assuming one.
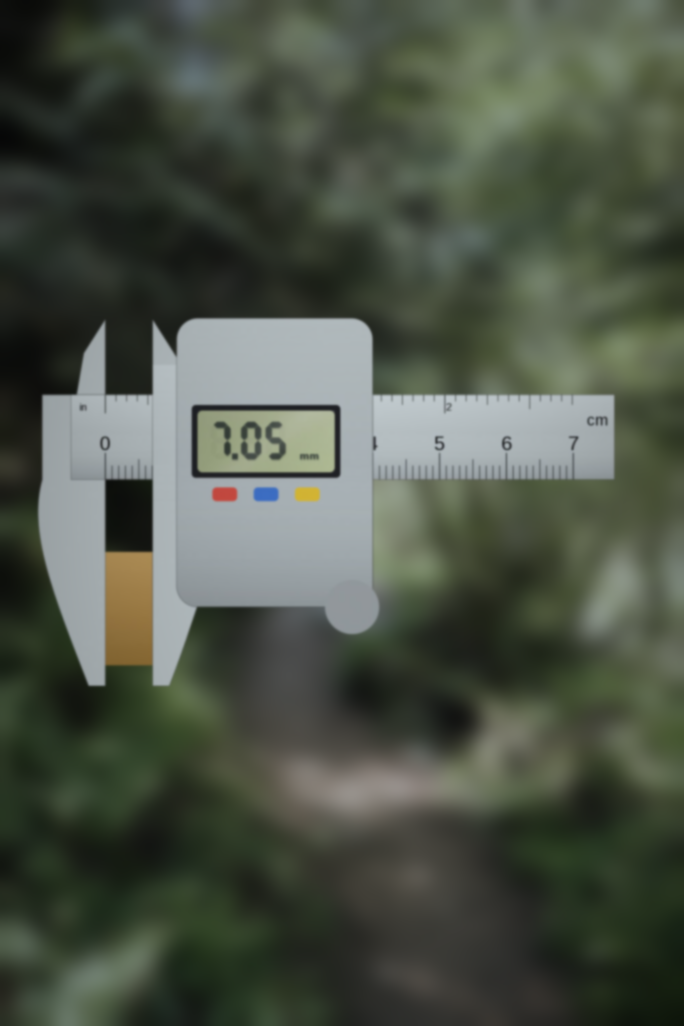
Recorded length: 7.05 mm
